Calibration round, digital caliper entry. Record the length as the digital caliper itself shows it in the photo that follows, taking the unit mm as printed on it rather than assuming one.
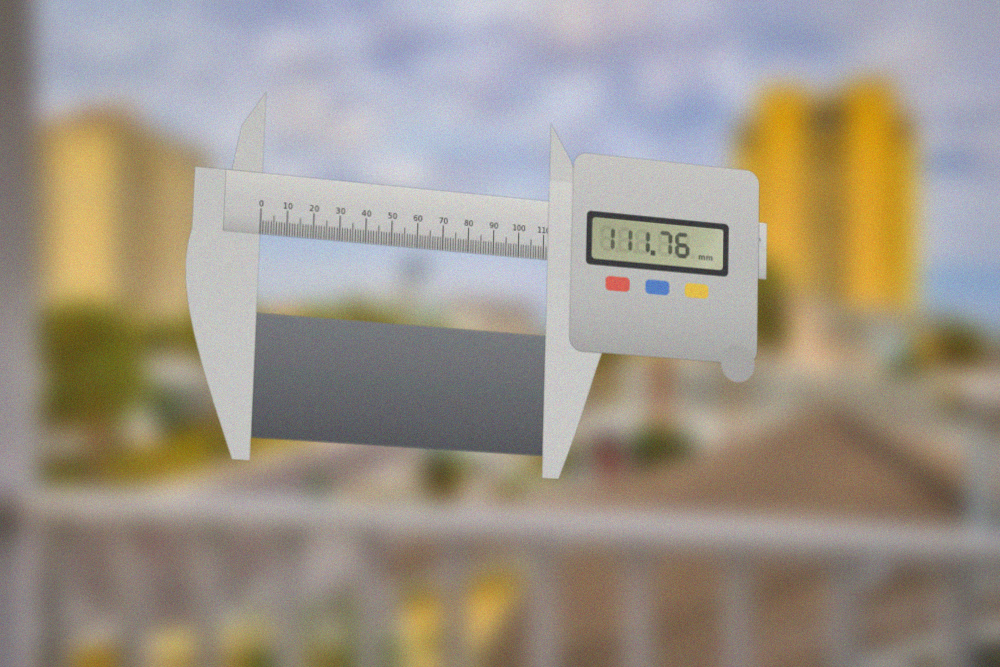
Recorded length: 111.76 mm
